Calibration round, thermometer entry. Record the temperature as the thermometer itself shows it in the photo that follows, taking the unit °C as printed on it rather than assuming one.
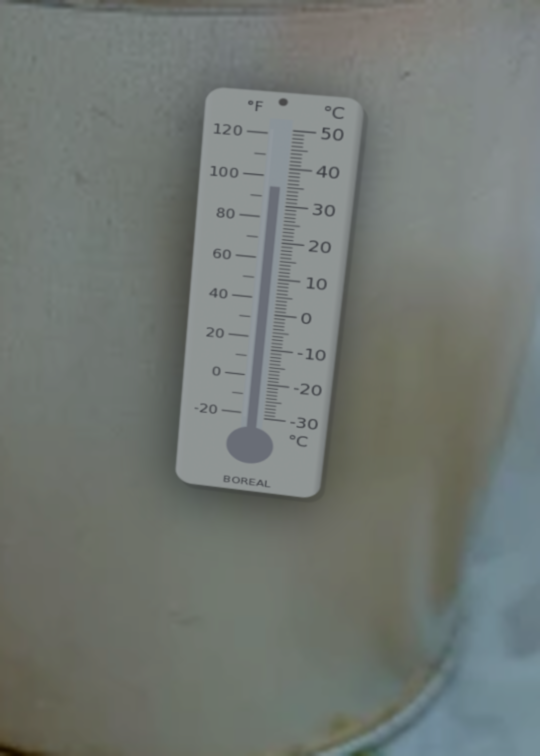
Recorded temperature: 35 °C
